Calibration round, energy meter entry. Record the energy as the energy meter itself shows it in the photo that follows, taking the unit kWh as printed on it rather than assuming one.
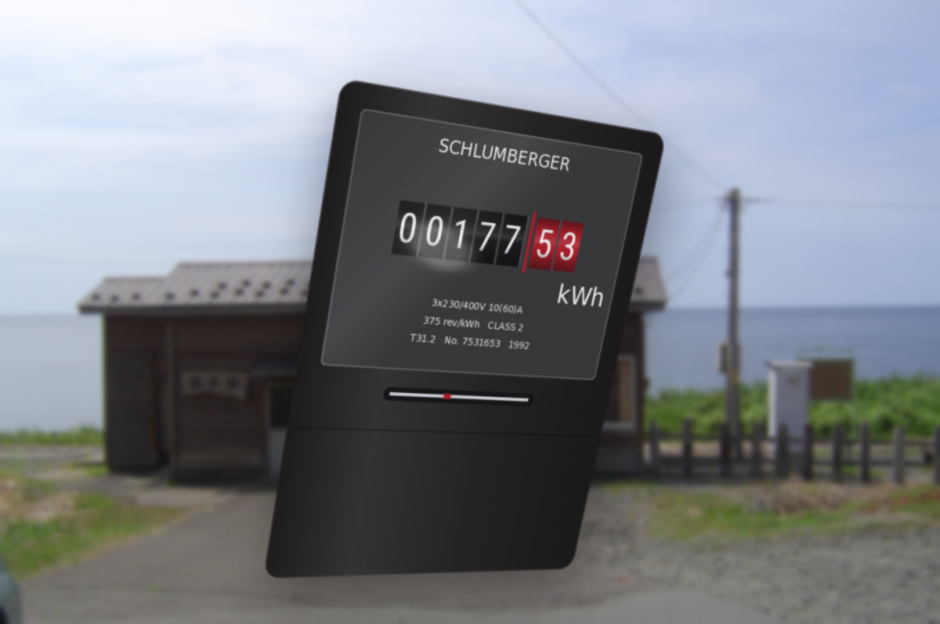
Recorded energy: 177.53 kWh
